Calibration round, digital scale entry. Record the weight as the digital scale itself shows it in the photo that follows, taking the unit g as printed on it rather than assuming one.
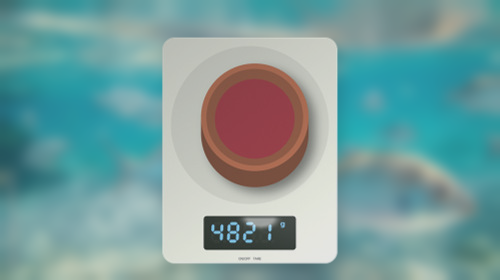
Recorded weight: 4821 g
